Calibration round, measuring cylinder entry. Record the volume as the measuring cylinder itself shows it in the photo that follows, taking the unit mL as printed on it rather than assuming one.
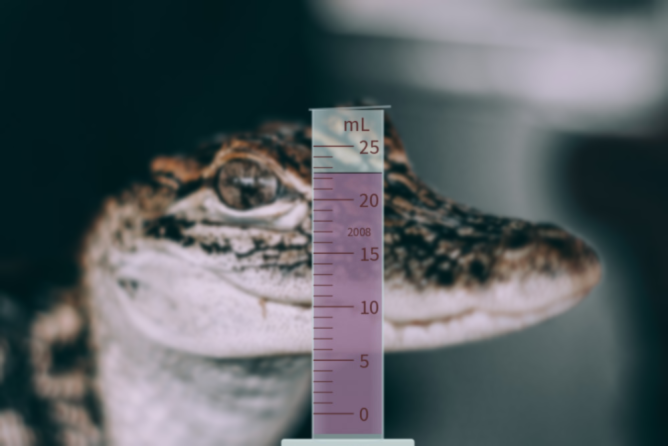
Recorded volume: 22.5 mL
